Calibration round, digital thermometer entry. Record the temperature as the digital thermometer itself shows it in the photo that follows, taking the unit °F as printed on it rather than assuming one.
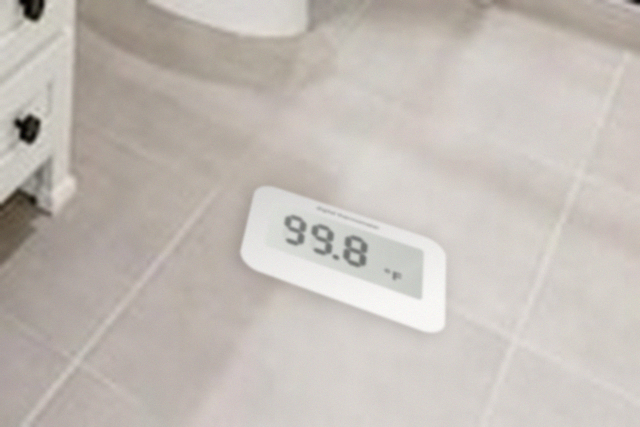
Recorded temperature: 99.8 °F
